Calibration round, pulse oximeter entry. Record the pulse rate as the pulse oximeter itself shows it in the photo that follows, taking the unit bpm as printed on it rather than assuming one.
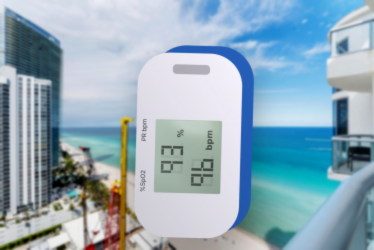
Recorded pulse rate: 96 bpm
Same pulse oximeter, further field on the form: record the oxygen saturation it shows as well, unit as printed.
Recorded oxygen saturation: 93 %
